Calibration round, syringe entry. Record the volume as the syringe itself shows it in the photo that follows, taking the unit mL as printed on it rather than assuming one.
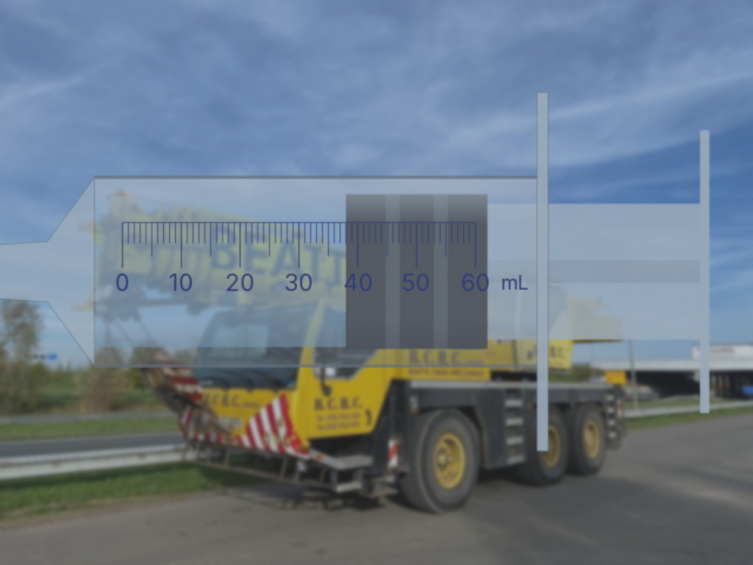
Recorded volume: 38 mL
